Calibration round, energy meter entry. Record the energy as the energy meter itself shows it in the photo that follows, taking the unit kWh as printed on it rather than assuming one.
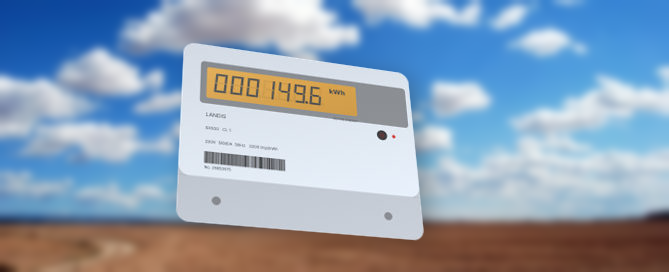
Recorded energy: 149.6 kWh
